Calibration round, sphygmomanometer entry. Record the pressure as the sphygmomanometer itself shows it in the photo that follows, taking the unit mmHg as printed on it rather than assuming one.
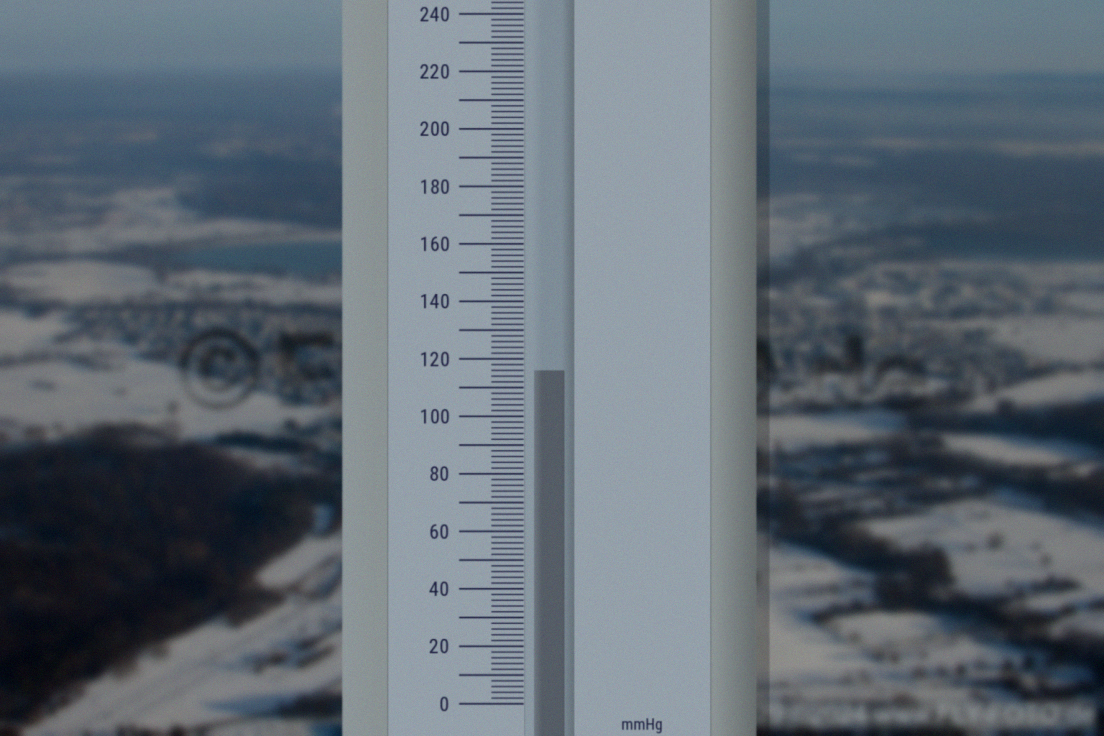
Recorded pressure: 116 mmHg
